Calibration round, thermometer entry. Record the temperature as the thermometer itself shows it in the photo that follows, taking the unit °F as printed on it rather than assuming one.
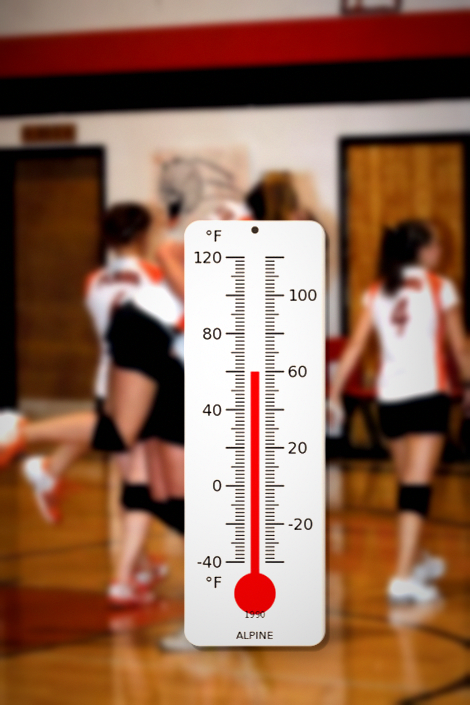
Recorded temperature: 60 °F
